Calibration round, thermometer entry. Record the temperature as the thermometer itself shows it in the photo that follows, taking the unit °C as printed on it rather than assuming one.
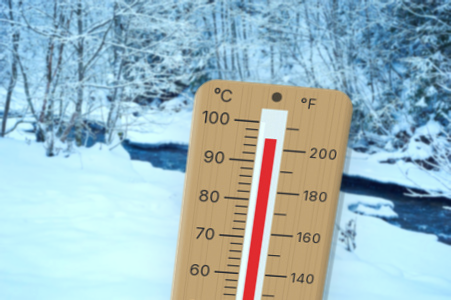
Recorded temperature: 96 °C
